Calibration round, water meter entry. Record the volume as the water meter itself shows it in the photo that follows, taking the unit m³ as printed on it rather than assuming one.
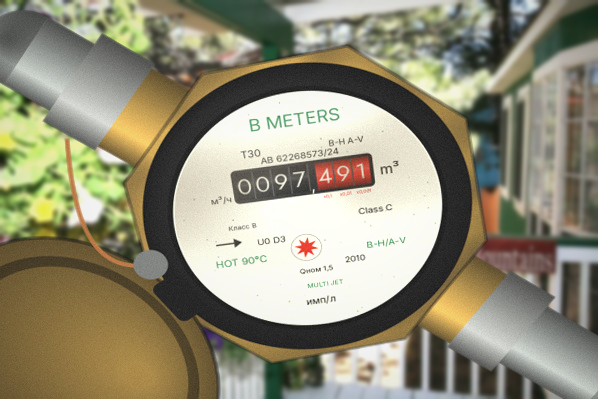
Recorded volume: 97.491 m³
